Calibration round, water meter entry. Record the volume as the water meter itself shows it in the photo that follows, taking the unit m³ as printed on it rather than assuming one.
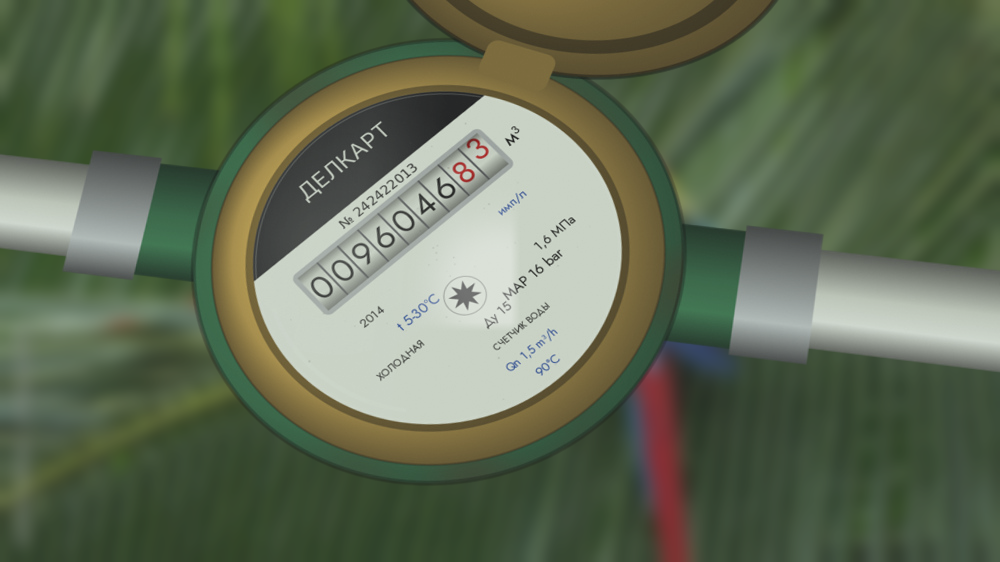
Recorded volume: 96046.83 m³
